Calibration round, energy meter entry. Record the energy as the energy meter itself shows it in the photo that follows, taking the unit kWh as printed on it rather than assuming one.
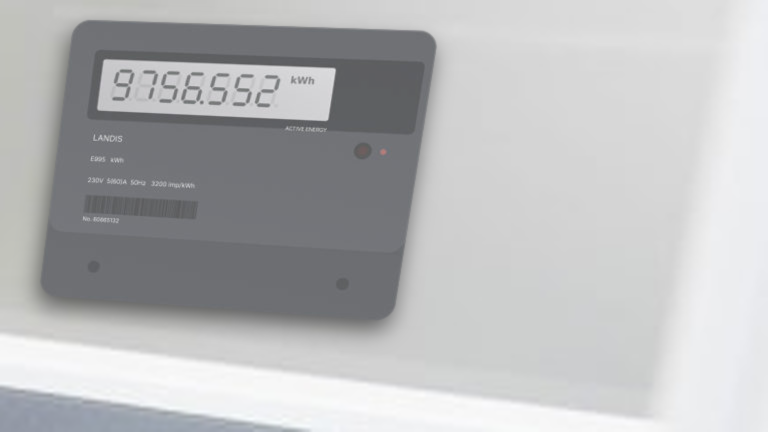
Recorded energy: 9756.552 kWh
